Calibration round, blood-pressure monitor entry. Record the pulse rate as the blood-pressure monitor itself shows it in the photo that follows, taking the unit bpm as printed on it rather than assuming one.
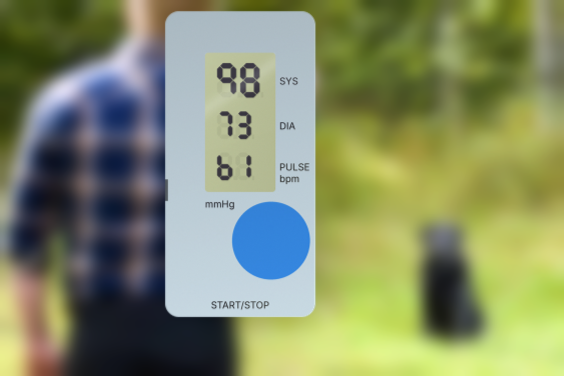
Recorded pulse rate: 61 bpm
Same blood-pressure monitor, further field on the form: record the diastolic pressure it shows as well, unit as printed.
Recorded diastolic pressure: 73 mmHg
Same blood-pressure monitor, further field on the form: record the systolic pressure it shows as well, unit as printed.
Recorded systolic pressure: 98 mmHg
